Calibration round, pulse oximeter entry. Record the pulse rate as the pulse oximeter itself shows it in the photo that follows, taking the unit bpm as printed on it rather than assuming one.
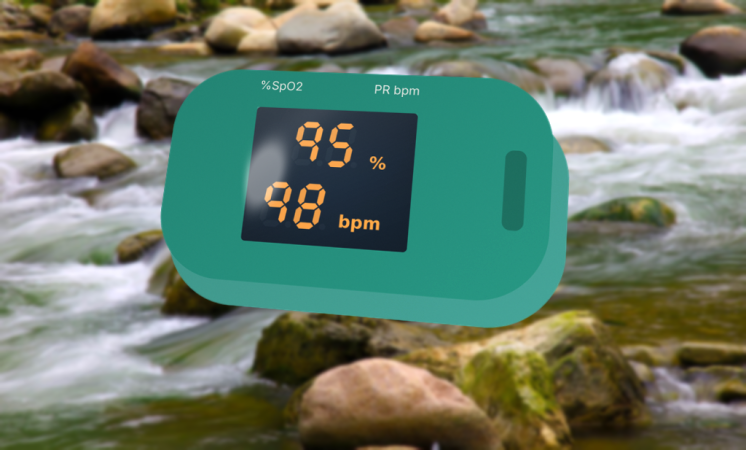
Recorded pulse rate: 98 bpm
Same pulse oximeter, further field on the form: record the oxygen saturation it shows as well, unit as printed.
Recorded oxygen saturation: 95 %
